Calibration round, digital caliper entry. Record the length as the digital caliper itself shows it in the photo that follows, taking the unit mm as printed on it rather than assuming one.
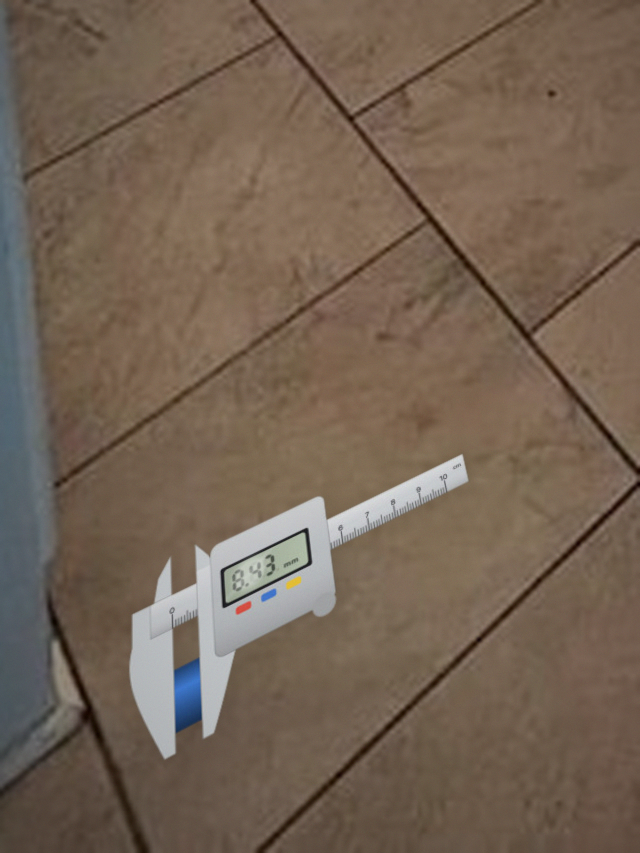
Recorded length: 8.43 mm
